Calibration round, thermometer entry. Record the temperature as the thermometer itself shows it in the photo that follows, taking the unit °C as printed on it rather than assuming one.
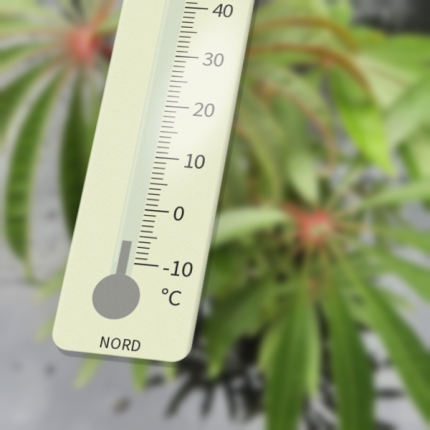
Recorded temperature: -6 °C
